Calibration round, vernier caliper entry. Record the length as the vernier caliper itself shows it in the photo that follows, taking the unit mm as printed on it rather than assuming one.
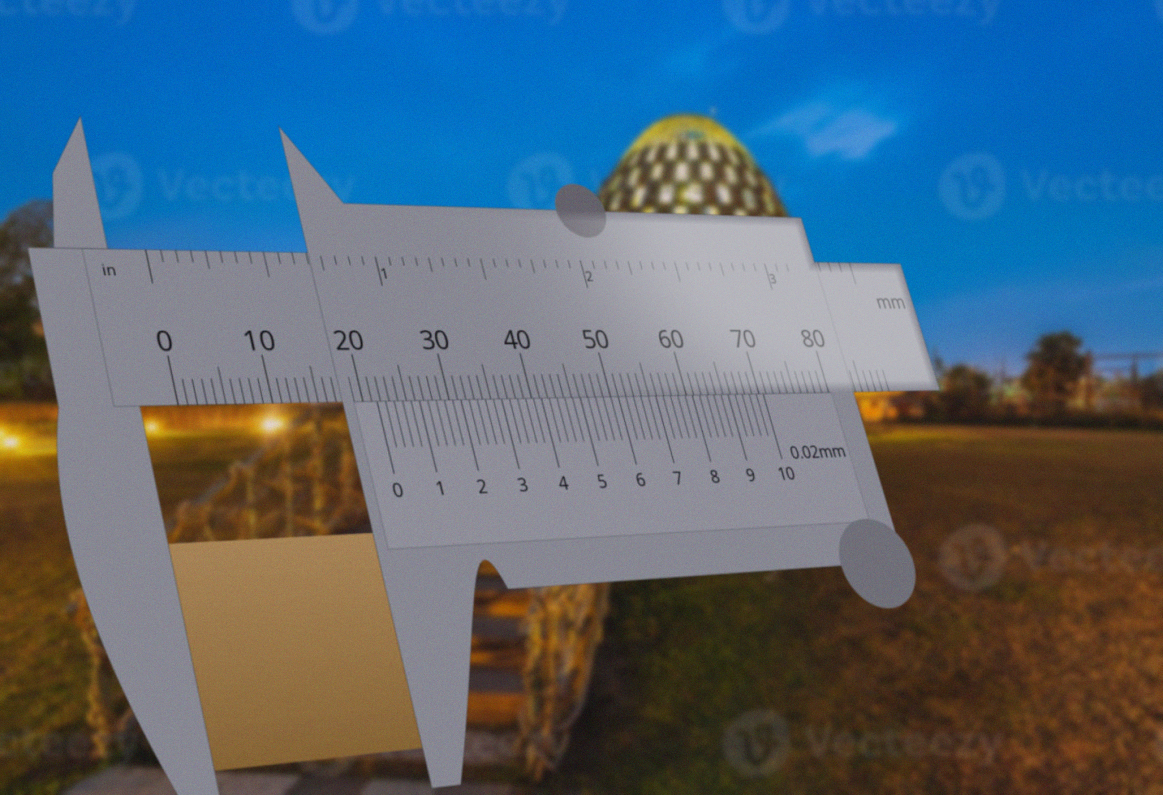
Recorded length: 21.6 mm
